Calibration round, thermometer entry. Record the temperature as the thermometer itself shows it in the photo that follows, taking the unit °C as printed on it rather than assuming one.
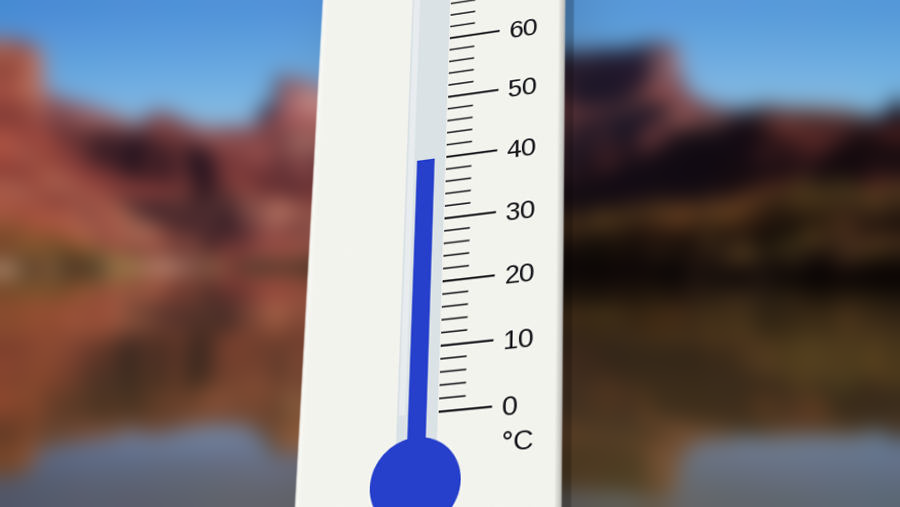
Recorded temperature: 40 °C
